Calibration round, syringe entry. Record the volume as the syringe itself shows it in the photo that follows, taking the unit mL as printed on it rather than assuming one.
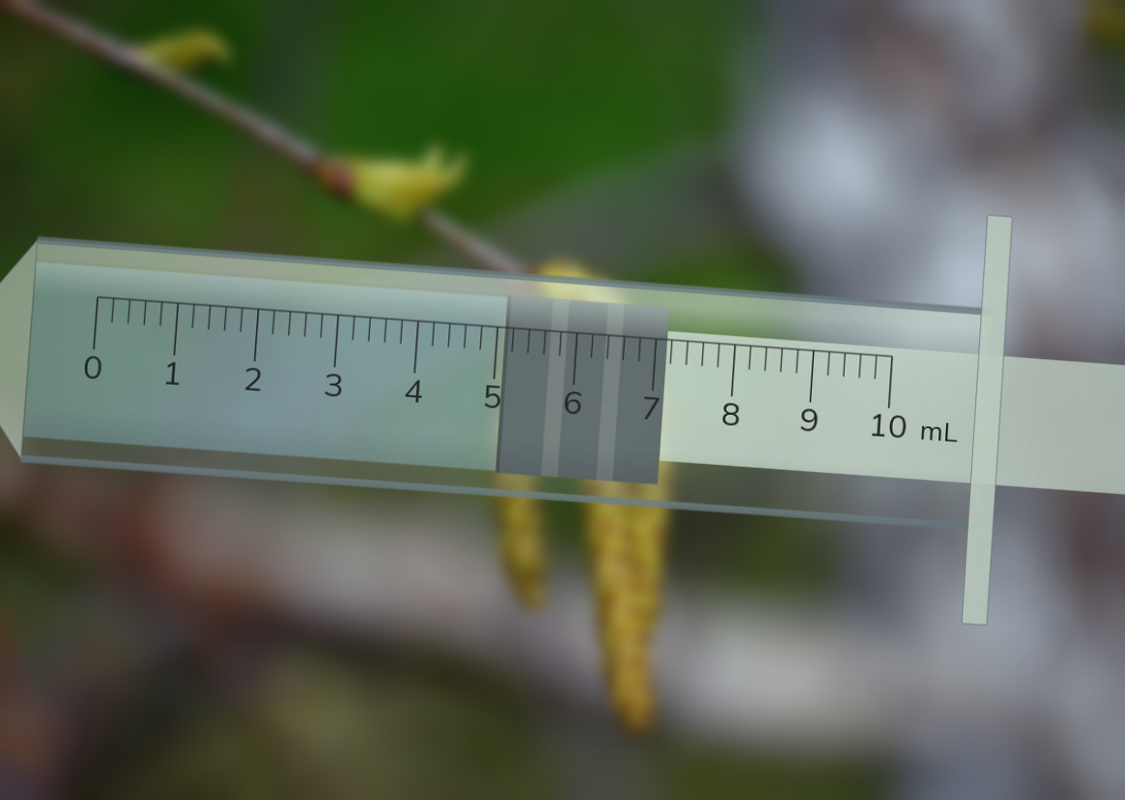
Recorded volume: 5.1 mL
